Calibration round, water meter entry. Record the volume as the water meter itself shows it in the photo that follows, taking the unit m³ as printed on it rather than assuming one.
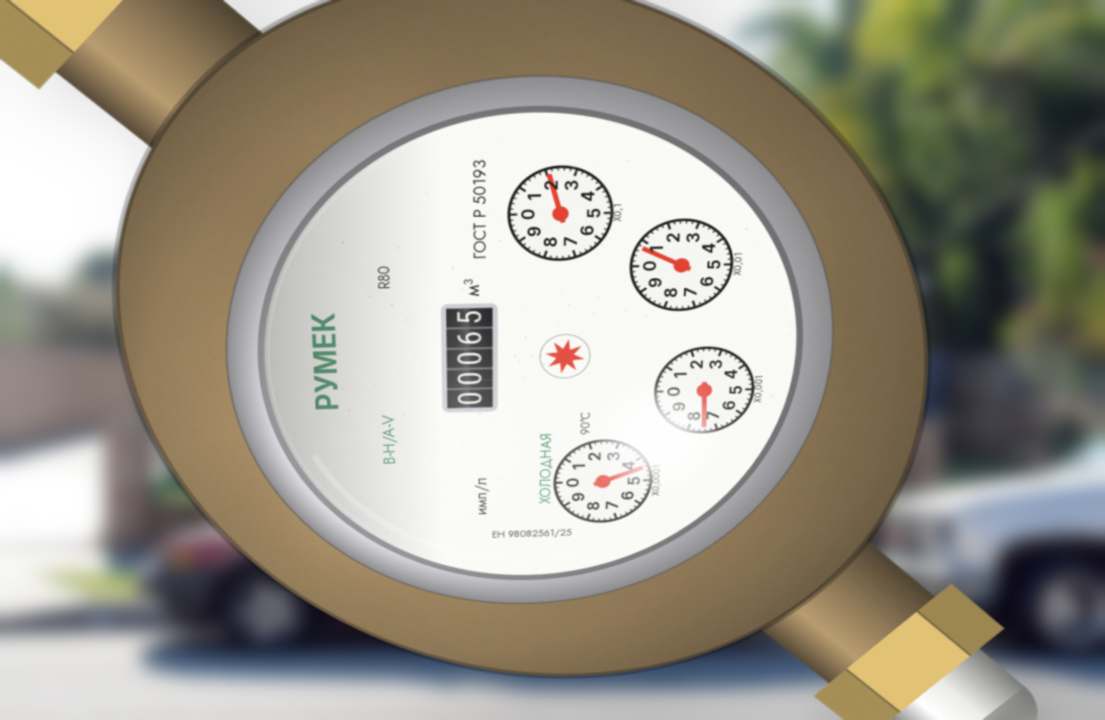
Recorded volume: 65.2074 m³
